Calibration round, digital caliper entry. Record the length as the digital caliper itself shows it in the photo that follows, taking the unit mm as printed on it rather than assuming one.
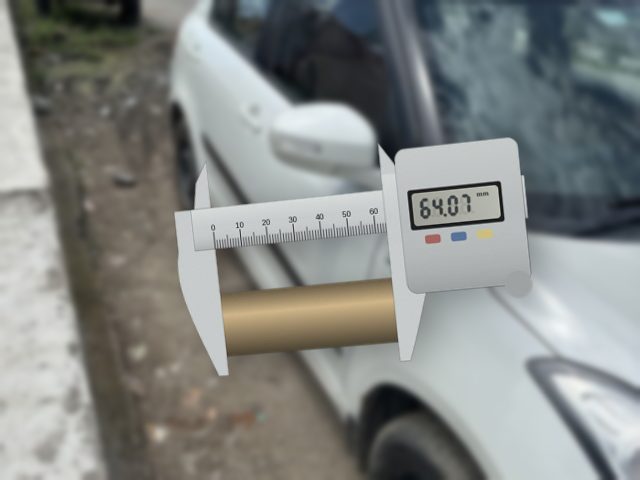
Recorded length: 64.07 mm
